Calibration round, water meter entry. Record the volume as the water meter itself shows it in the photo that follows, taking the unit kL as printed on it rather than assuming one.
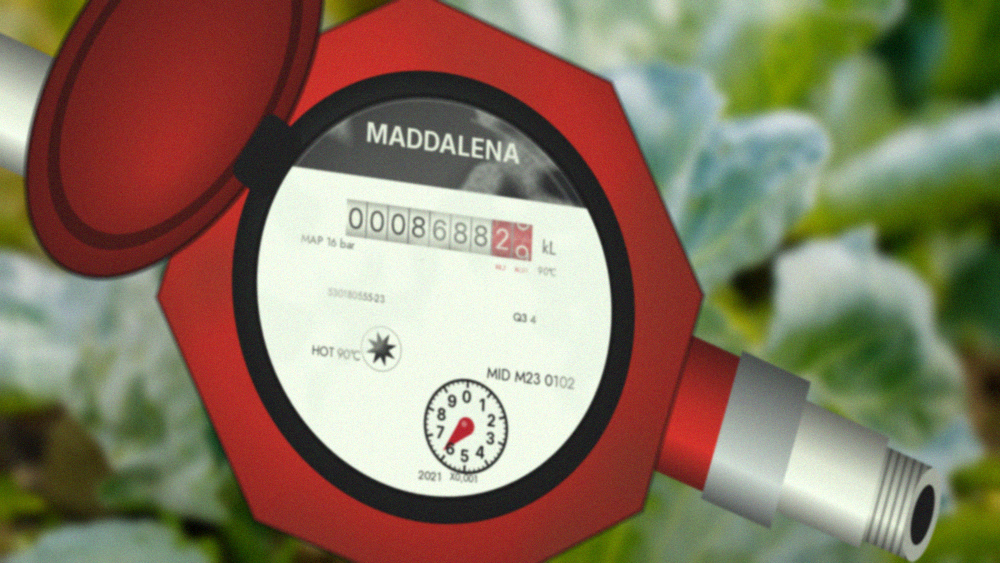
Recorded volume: 8688.286 kL
